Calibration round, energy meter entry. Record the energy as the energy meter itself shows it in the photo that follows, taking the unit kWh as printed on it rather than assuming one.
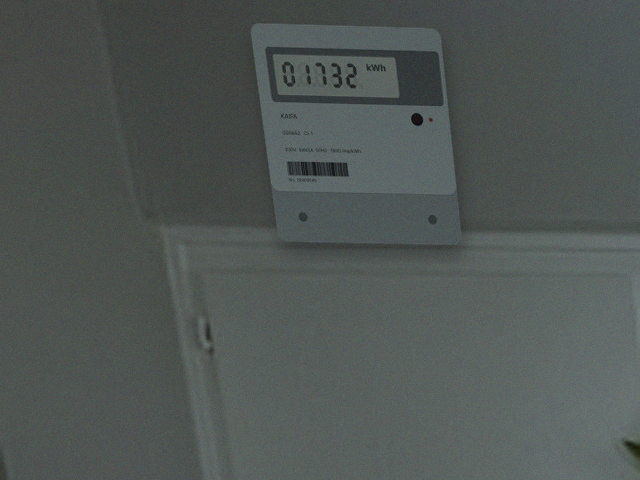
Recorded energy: 1732 kWh
